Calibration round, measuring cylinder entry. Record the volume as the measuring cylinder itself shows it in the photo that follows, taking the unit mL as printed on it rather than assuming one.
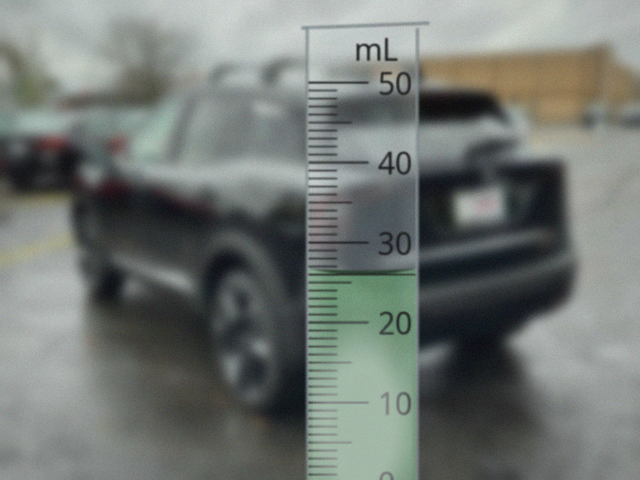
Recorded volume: 26 mL
